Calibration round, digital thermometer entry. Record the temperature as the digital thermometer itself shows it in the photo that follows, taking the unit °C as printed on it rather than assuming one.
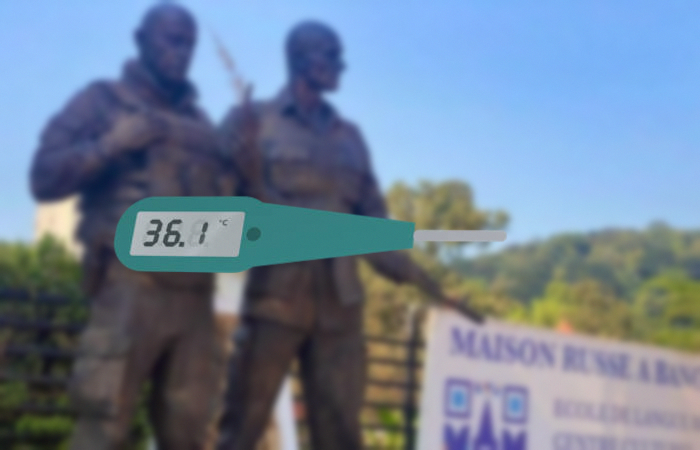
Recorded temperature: 36.1 °C
